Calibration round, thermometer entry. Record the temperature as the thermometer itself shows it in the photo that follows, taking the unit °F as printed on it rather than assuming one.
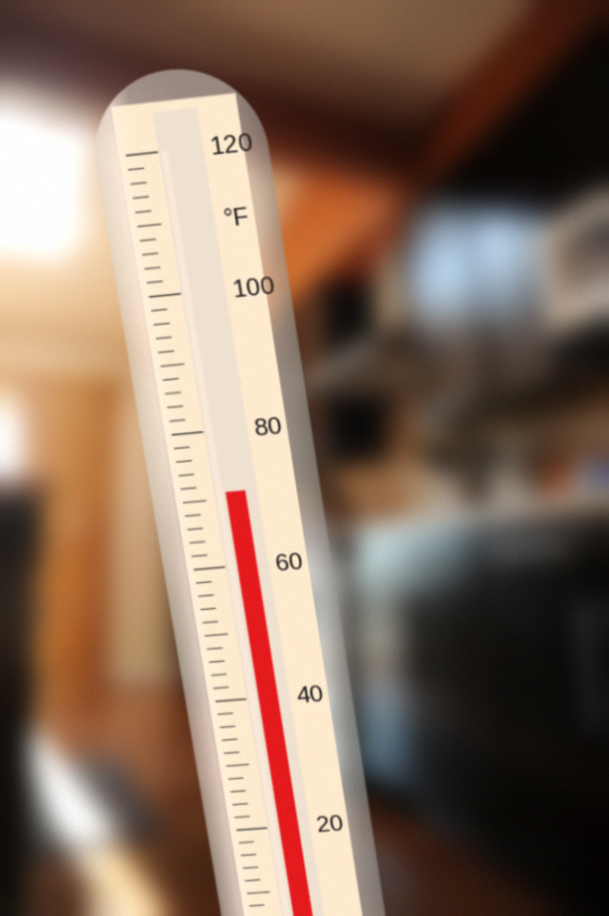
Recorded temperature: 71 °F
